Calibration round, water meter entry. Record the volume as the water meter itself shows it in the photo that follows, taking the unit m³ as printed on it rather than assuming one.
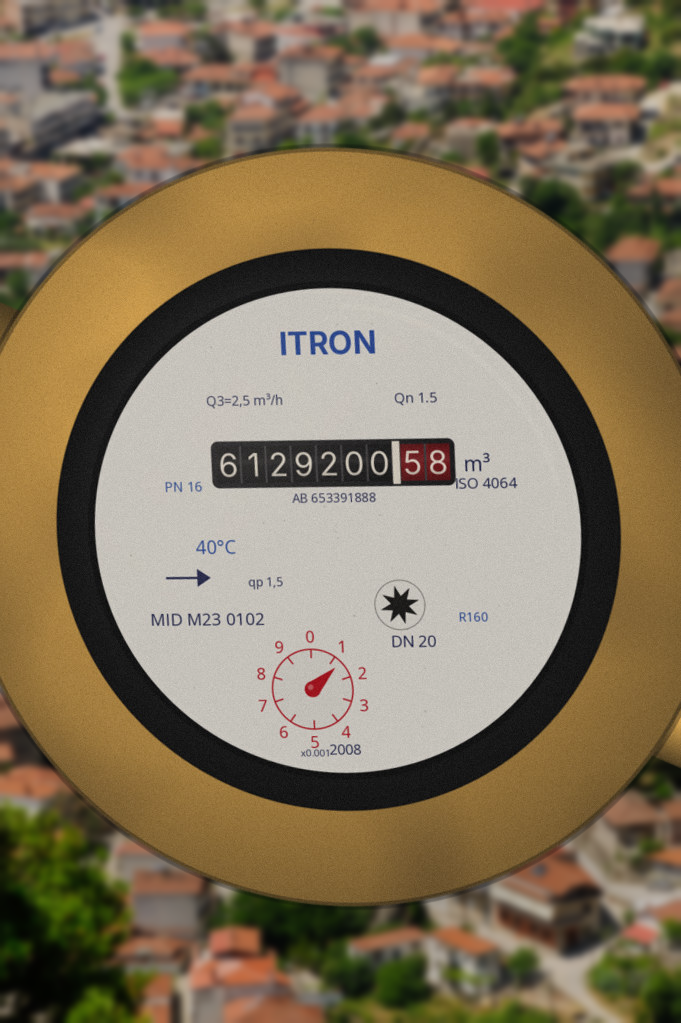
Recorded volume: 6129200.581 m³
